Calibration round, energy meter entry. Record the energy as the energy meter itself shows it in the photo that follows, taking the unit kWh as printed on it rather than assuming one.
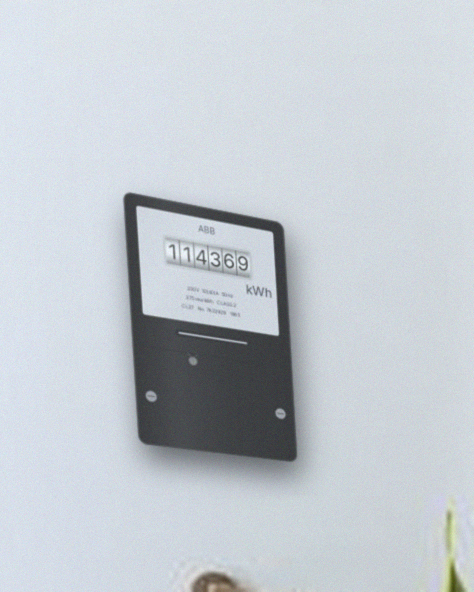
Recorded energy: 114369 kWh
